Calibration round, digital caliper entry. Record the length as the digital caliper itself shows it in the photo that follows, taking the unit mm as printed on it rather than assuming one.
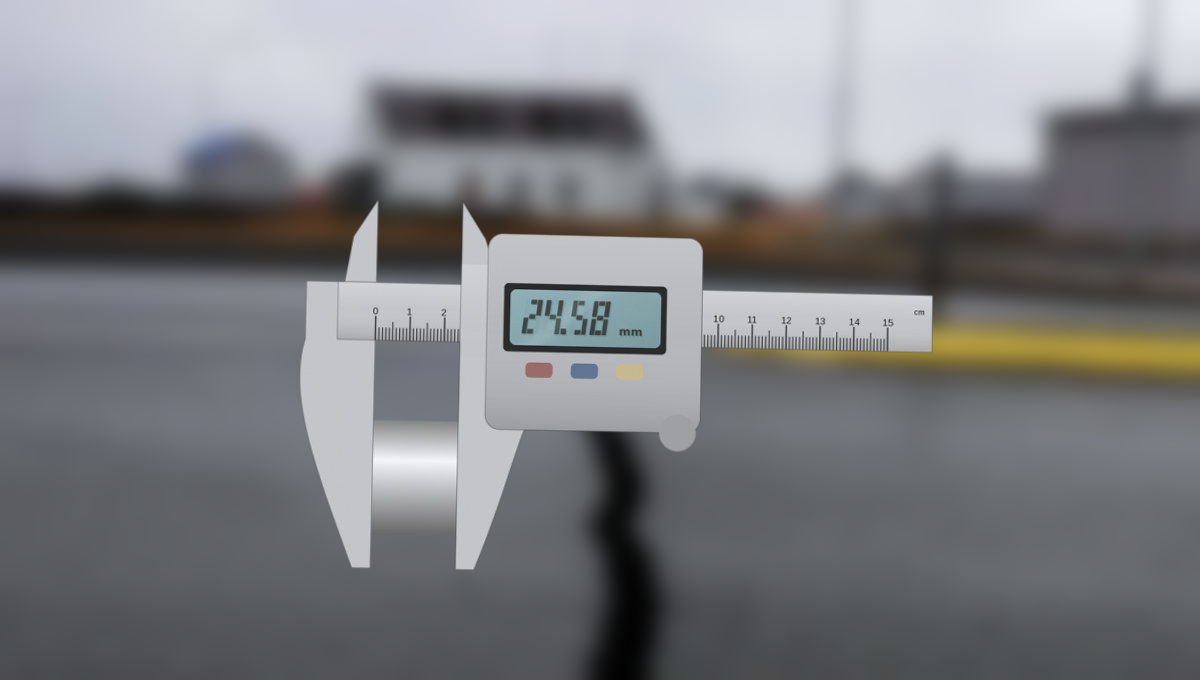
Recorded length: 24.58 mm
